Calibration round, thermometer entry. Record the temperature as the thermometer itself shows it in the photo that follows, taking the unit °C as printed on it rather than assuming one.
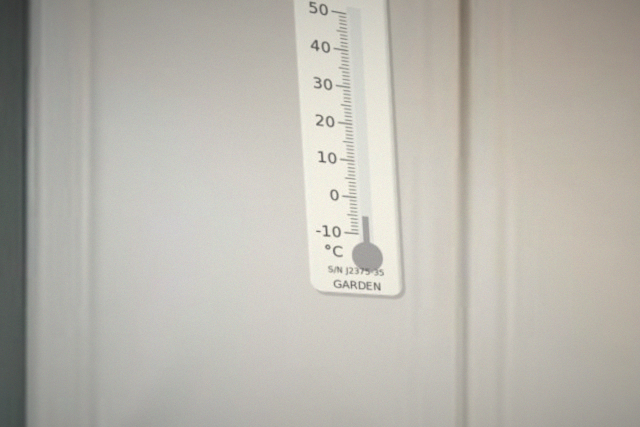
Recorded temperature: -5 °C
